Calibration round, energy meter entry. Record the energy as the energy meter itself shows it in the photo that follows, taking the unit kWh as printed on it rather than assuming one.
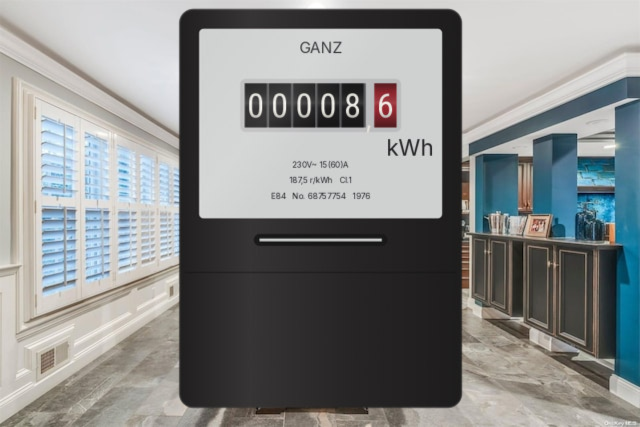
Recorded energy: 8.6 kWh
